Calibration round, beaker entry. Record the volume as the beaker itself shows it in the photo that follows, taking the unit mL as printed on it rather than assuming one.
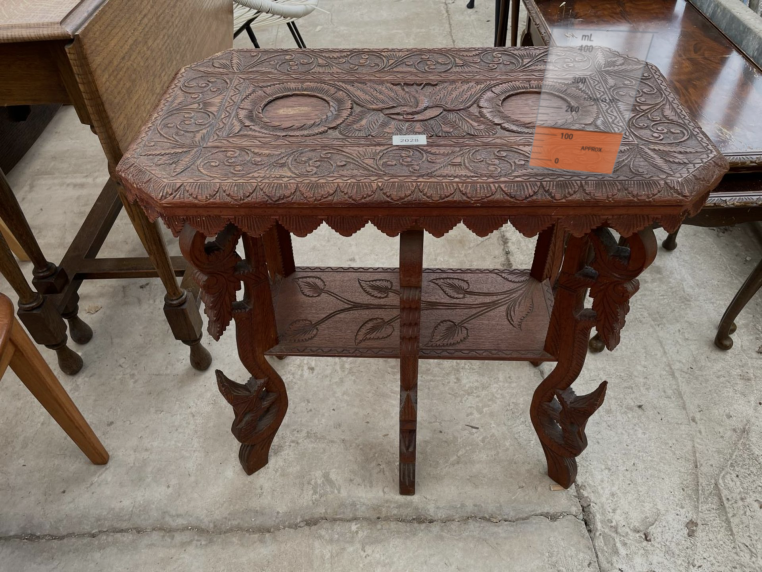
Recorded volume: 125 mL
